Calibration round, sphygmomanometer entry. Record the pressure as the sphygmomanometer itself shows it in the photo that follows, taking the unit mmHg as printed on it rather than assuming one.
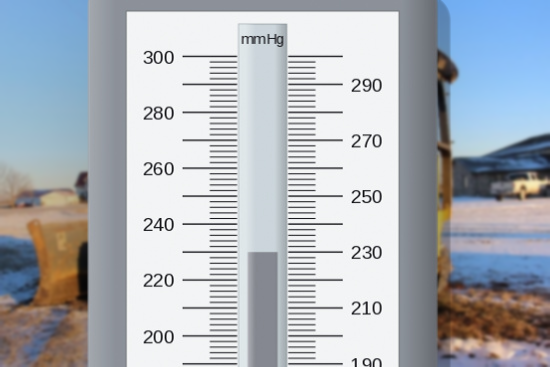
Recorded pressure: 230 mmHg
